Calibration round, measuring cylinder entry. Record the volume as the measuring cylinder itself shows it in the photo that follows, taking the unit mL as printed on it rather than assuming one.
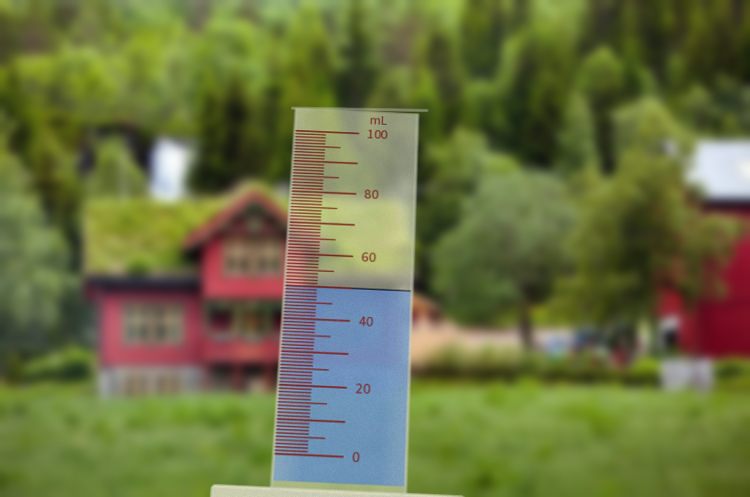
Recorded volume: 50 mL
